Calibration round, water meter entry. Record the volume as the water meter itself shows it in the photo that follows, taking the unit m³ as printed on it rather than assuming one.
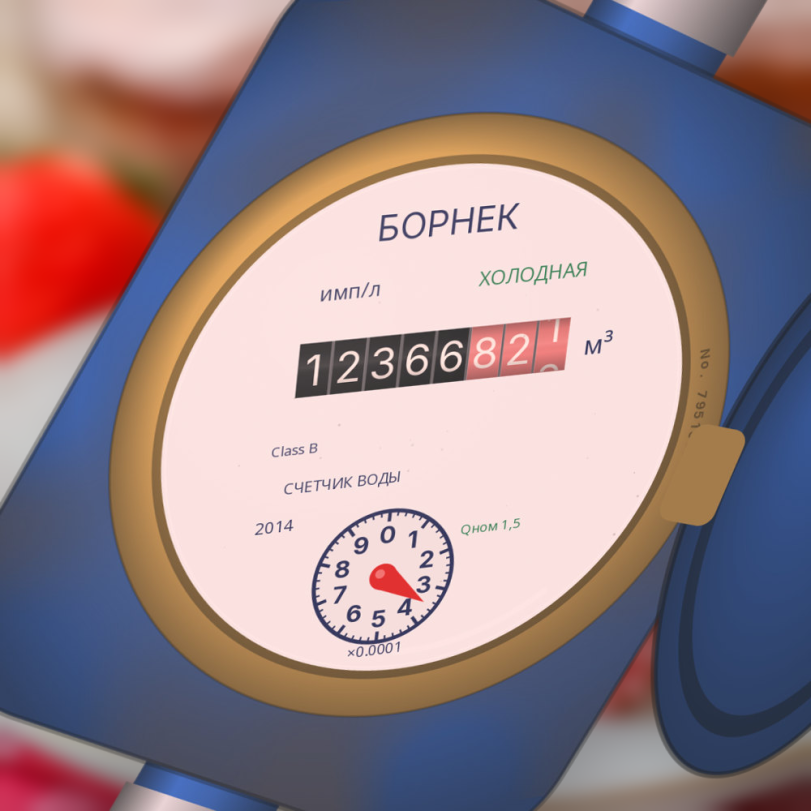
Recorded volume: 12366.8213 m³
